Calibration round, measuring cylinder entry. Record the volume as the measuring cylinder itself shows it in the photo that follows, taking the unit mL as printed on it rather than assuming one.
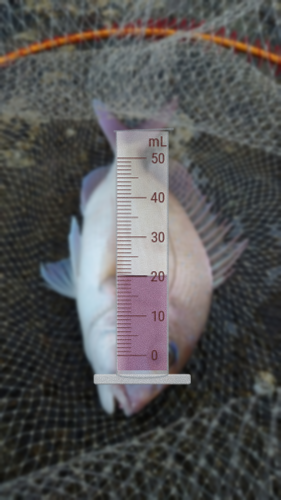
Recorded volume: 20 mL
